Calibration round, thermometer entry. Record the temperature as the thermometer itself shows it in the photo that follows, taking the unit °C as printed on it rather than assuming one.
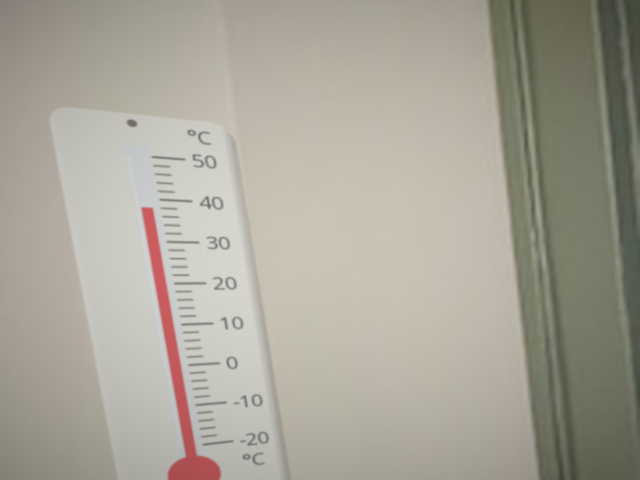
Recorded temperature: 38 °C
